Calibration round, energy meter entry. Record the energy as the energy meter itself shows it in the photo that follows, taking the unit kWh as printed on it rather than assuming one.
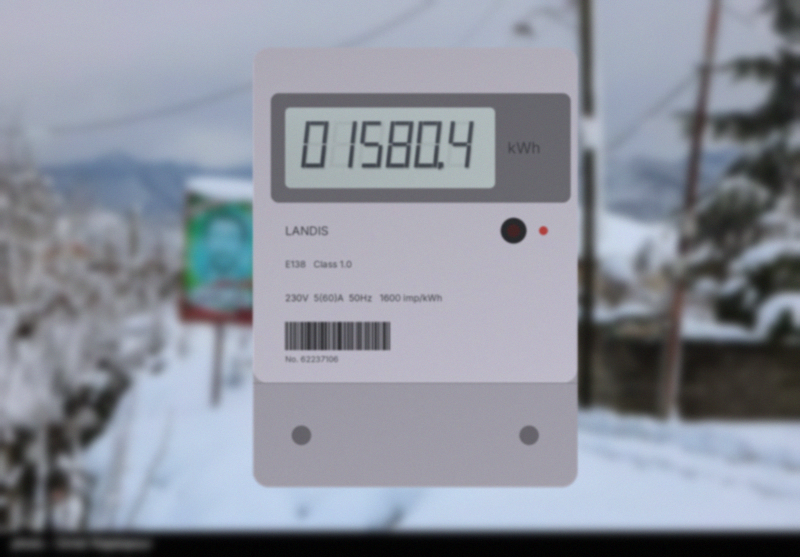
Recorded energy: 1580.4 kWh
